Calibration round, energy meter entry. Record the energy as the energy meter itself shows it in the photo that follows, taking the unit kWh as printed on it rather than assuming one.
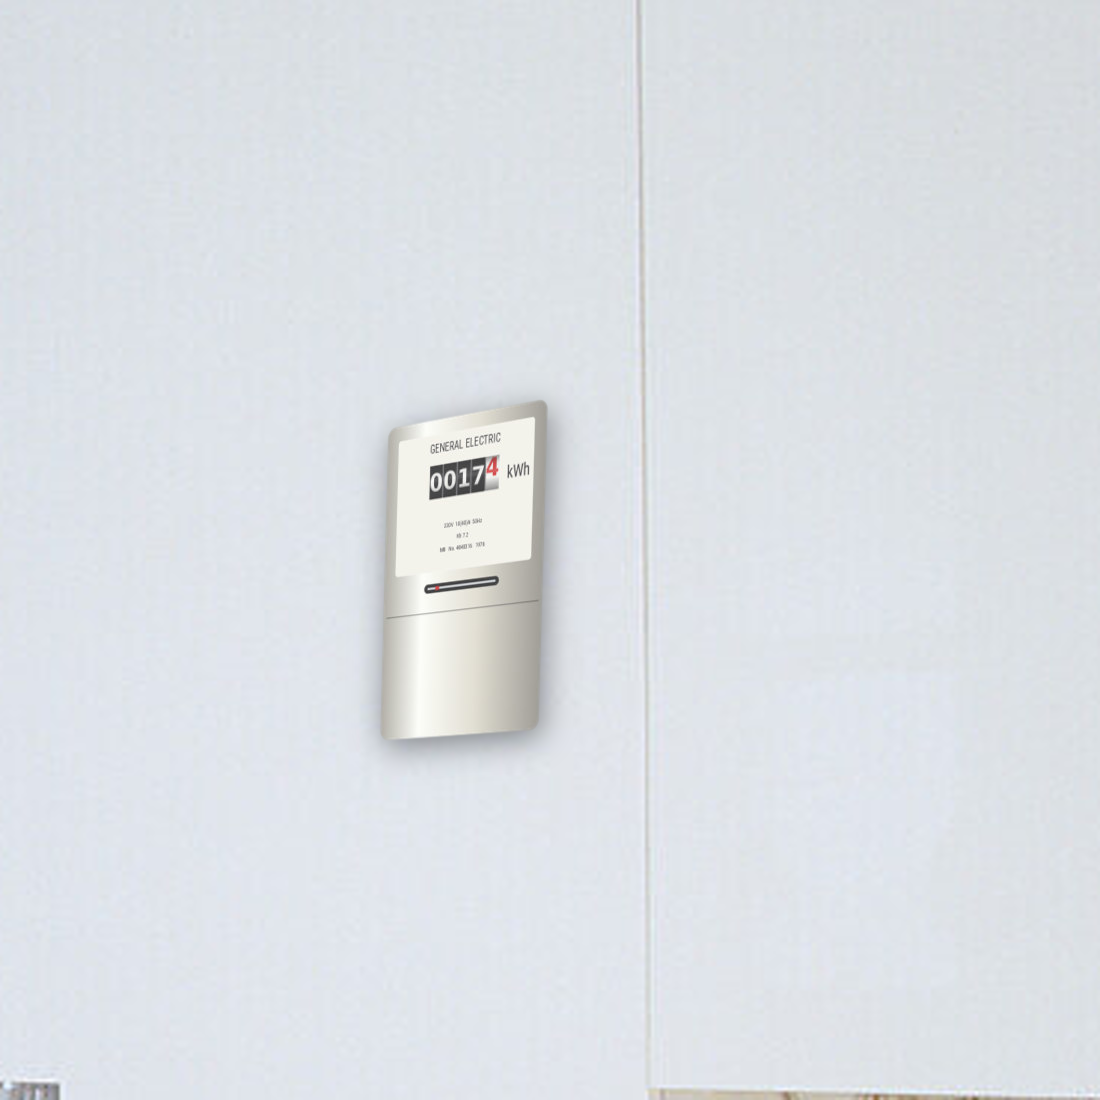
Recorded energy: 17.4 kWh
